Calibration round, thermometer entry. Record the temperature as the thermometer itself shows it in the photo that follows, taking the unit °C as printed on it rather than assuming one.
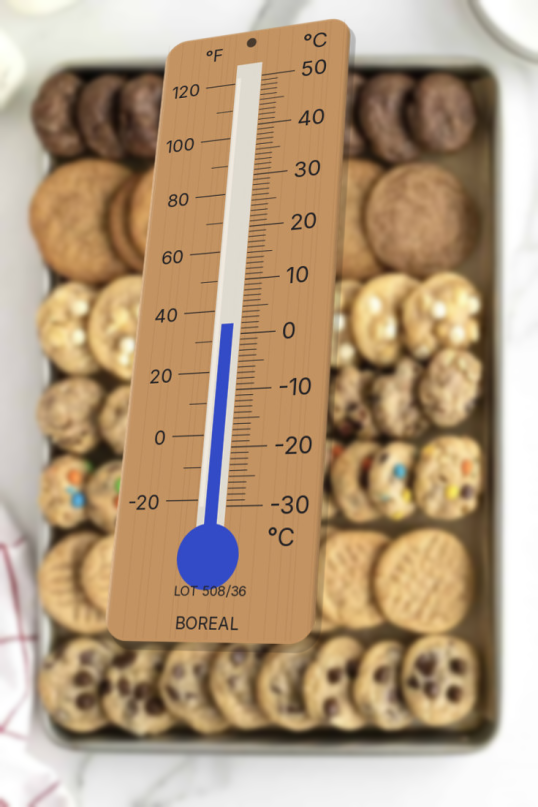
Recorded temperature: 2 °C
